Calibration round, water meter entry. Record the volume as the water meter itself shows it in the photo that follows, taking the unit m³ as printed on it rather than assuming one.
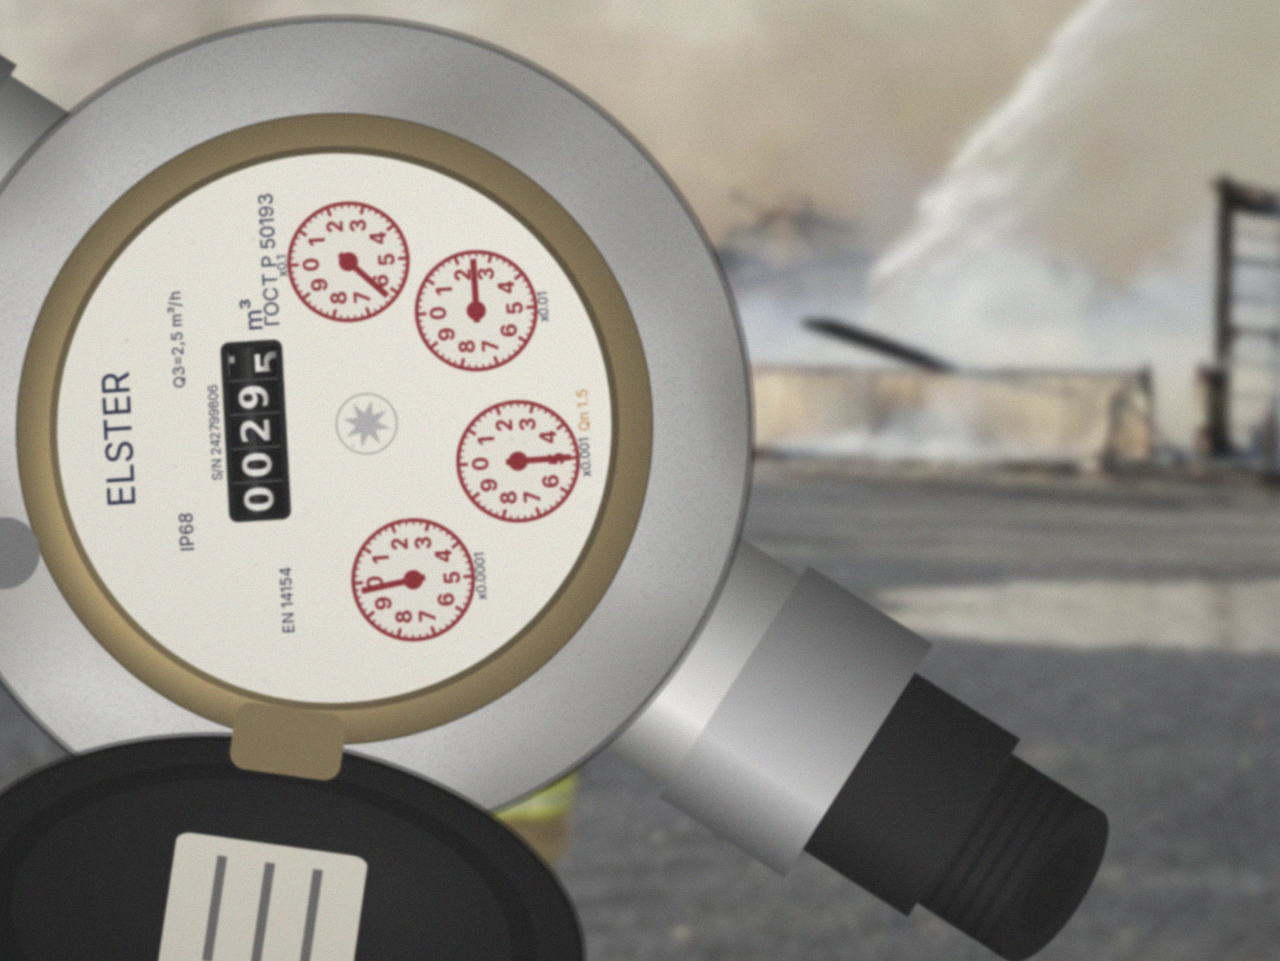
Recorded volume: 294.6249 m³
